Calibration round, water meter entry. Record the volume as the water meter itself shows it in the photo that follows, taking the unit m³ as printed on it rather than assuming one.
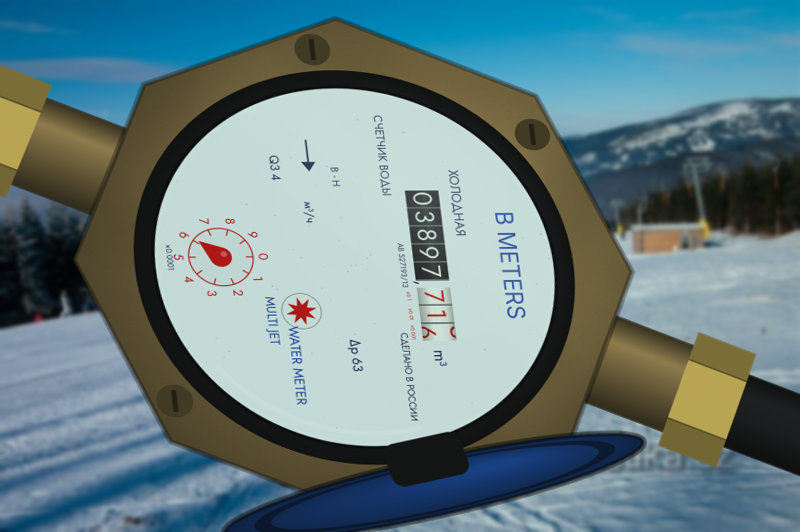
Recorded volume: 3897.7156 m³
